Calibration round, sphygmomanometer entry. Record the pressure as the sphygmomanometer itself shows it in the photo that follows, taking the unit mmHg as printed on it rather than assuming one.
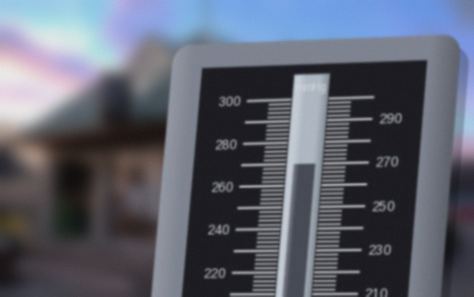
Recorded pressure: 270 mmHg
